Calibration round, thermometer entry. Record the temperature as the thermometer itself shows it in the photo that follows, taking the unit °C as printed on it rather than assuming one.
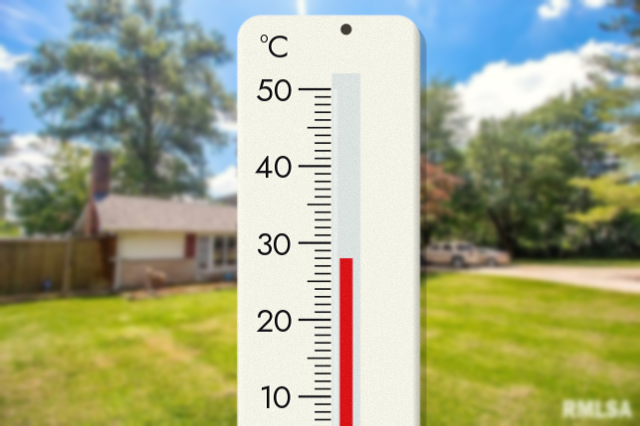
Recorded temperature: 28 °C
